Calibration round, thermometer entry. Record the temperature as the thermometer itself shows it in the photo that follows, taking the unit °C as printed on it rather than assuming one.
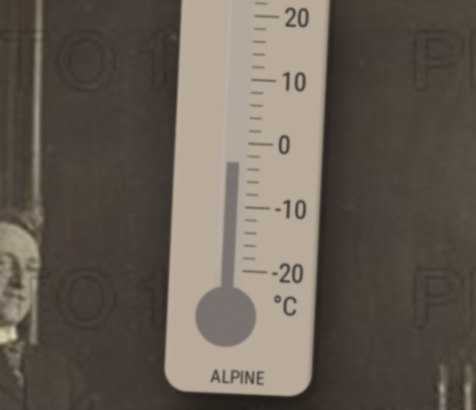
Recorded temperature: -3 °C
